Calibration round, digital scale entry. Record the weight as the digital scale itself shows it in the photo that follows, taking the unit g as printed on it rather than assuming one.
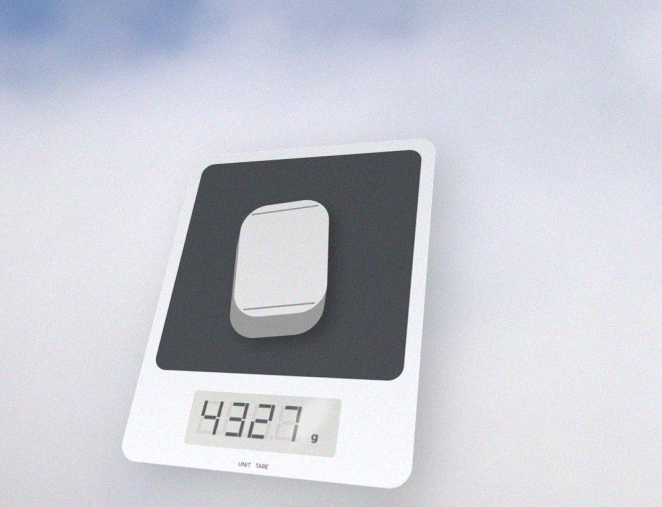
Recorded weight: 4327 g
